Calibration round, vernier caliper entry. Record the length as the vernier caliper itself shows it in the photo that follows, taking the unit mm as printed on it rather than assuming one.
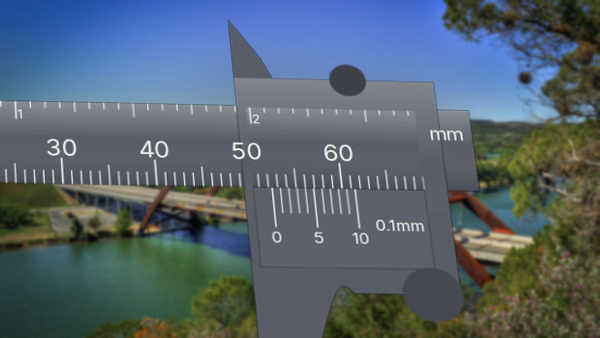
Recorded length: 52.4 mm
